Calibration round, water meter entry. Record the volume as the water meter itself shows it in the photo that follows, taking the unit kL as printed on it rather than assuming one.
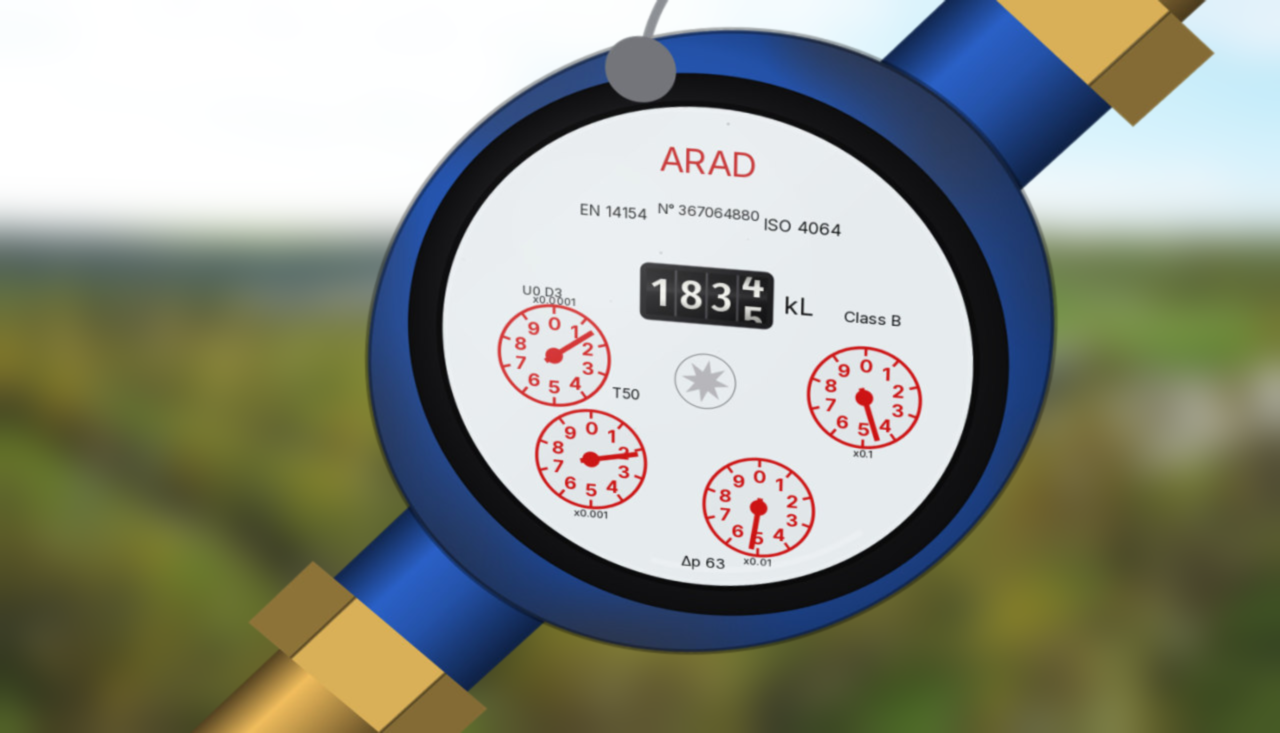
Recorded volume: 1834.4521 kL
